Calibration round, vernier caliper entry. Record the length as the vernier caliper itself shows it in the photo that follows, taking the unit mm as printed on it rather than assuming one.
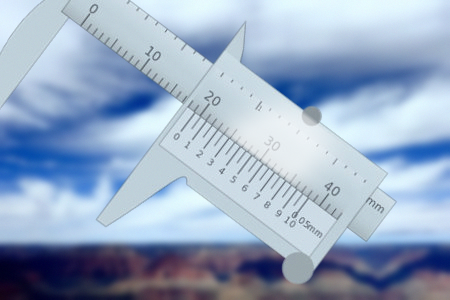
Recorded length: 19.2 mm
